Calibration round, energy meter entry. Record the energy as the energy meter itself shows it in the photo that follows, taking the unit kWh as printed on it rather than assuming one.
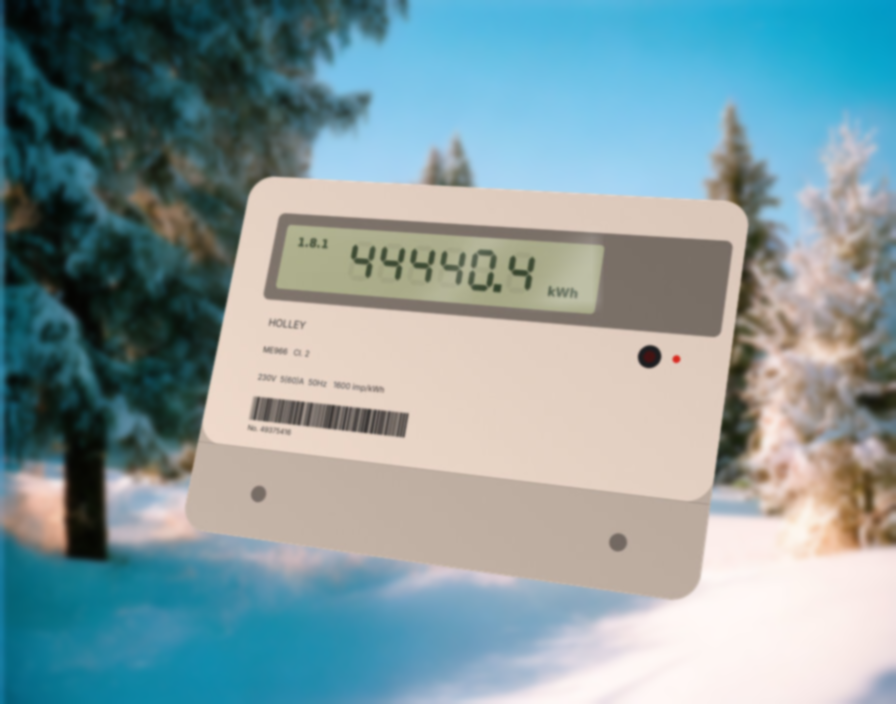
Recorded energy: 44440.4 kWh
